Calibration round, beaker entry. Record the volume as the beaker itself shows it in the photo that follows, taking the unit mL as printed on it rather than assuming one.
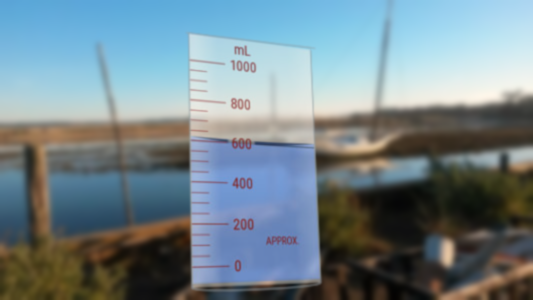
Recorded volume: 600 mL
